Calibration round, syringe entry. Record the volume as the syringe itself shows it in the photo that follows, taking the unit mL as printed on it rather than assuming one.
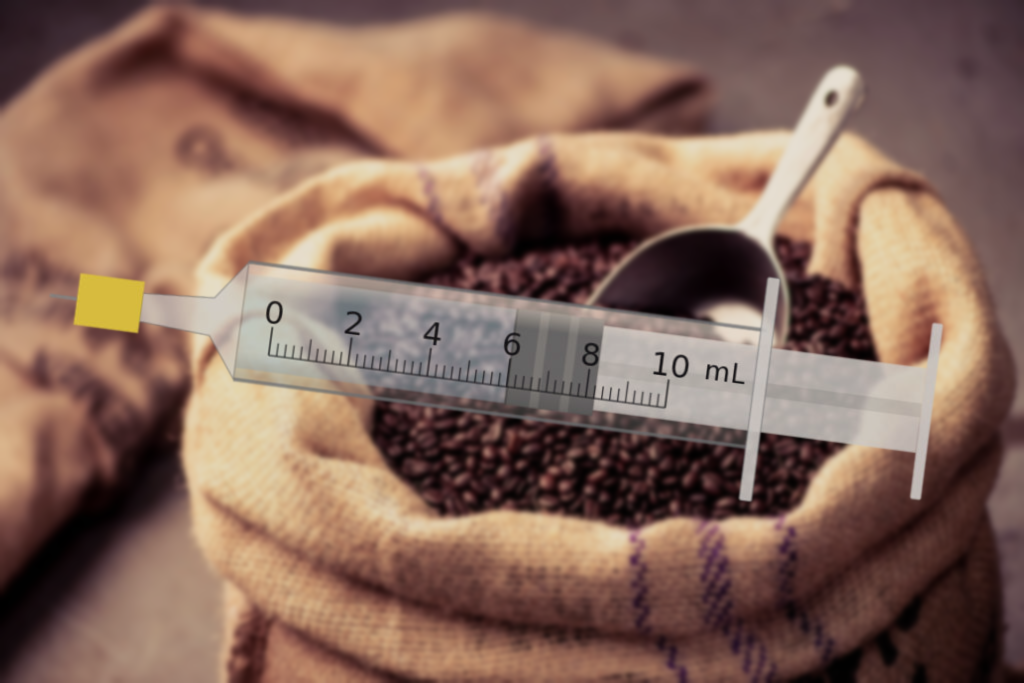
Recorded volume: 6 mL
